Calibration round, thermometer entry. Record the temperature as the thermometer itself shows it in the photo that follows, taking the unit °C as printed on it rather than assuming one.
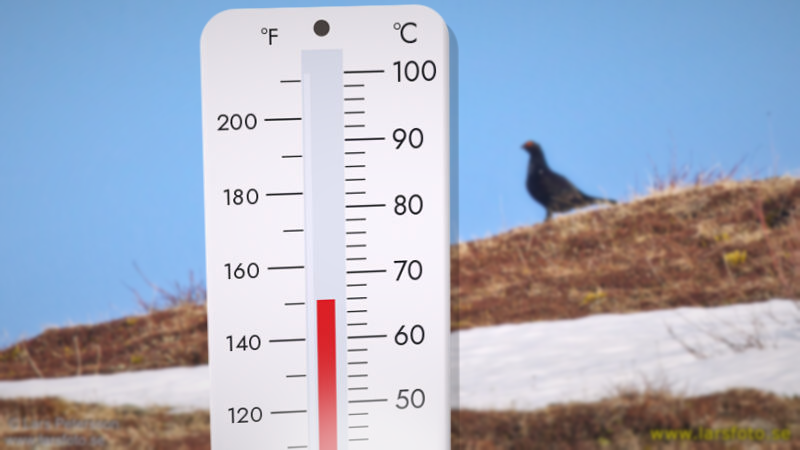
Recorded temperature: 66 °C
